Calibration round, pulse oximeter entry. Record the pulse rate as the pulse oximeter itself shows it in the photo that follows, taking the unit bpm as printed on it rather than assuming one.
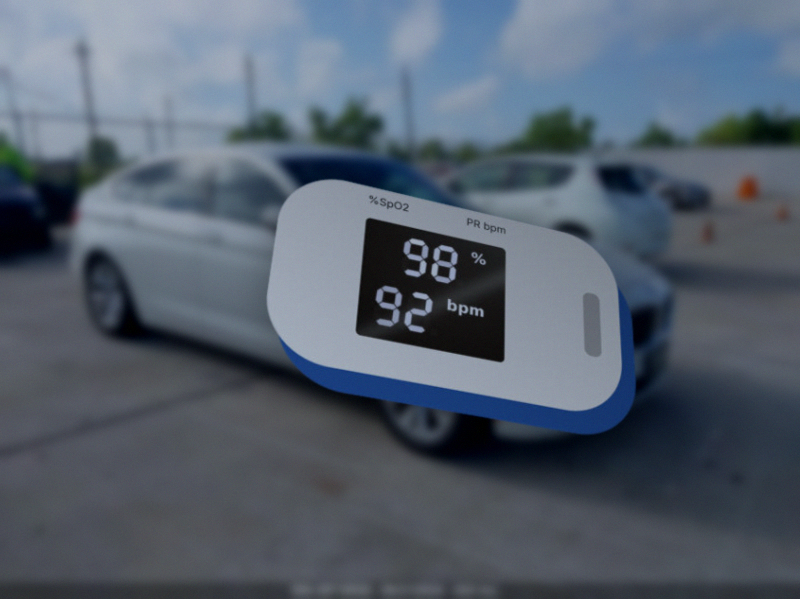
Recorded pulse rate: 92 bpm
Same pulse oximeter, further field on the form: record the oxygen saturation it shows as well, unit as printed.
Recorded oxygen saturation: 98 %
